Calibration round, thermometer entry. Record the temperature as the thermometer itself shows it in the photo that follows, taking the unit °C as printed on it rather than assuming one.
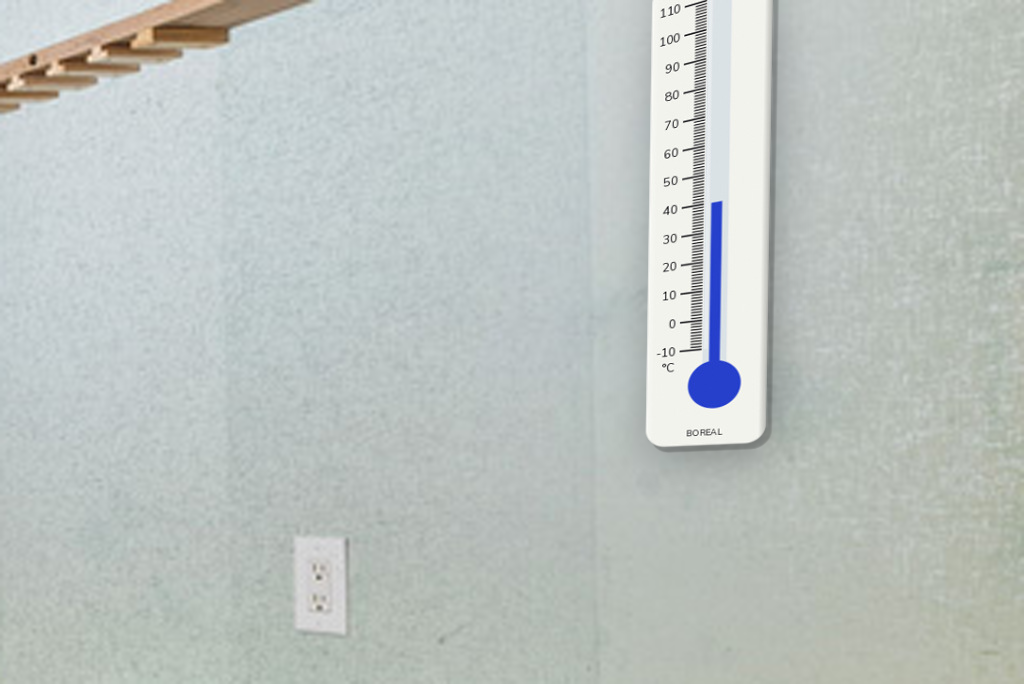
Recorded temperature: 40 °C
